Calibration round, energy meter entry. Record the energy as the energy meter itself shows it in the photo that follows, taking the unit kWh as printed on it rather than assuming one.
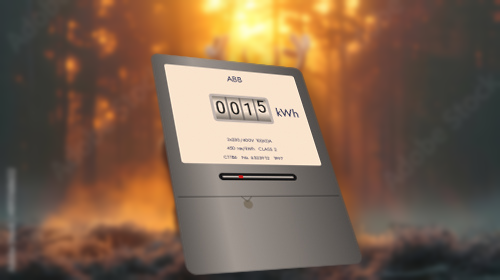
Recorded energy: 15 kWh
